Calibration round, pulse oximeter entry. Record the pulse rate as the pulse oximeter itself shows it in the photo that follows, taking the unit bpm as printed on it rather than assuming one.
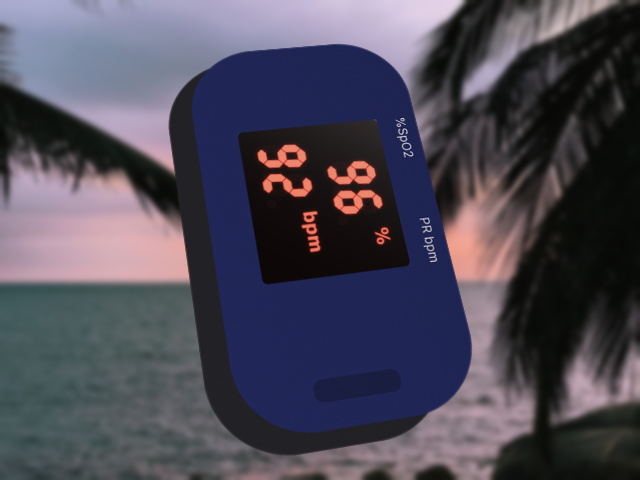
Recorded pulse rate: 92 bpm
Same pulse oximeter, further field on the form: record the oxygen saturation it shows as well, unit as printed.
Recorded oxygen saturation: 96 %
